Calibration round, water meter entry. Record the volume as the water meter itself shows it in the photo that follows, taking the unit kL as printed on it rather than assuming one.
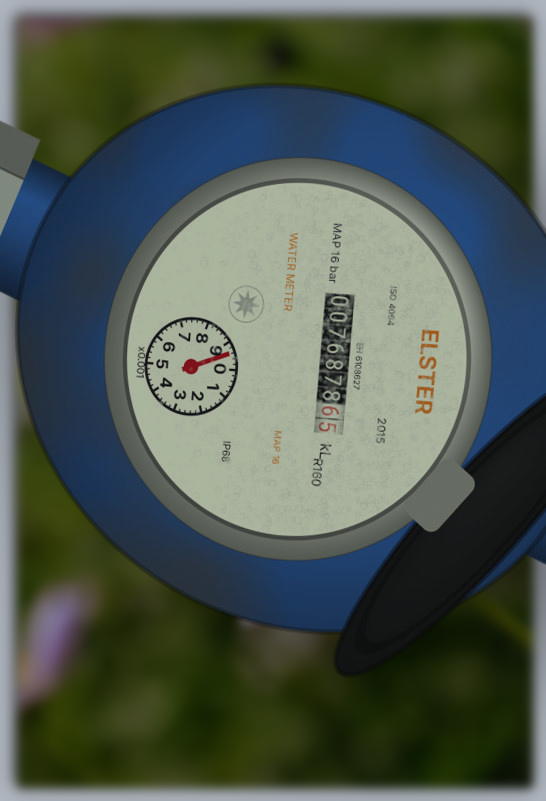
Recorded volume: 76878.649 kL
